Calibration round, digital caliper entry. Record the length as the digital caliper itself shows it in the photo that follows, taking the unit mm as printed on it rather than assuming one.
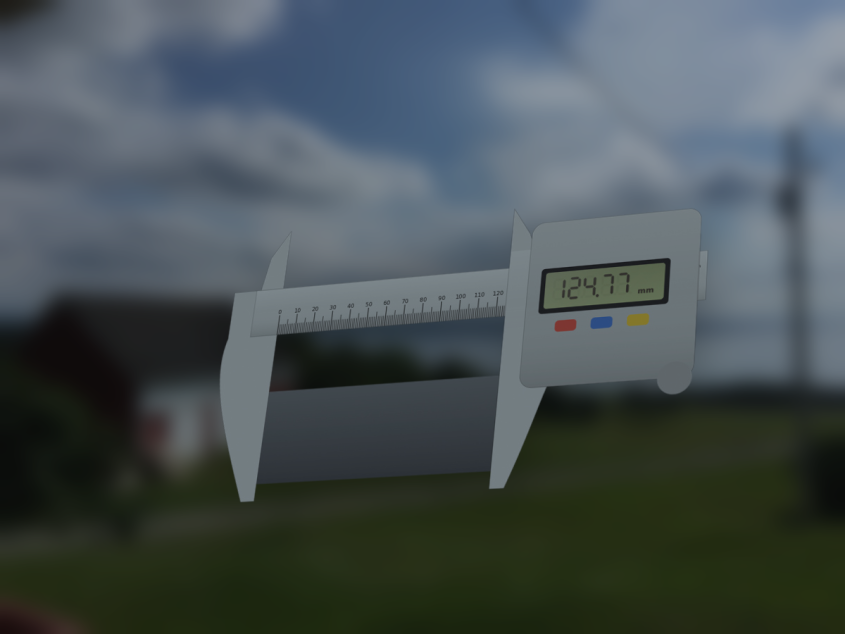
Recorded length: 124.77 mm
